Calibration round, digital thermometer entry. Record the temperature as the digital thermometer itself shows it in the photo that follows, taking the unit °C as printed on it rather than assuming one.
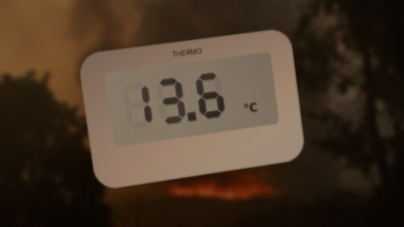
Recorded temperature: 13.6 °C
